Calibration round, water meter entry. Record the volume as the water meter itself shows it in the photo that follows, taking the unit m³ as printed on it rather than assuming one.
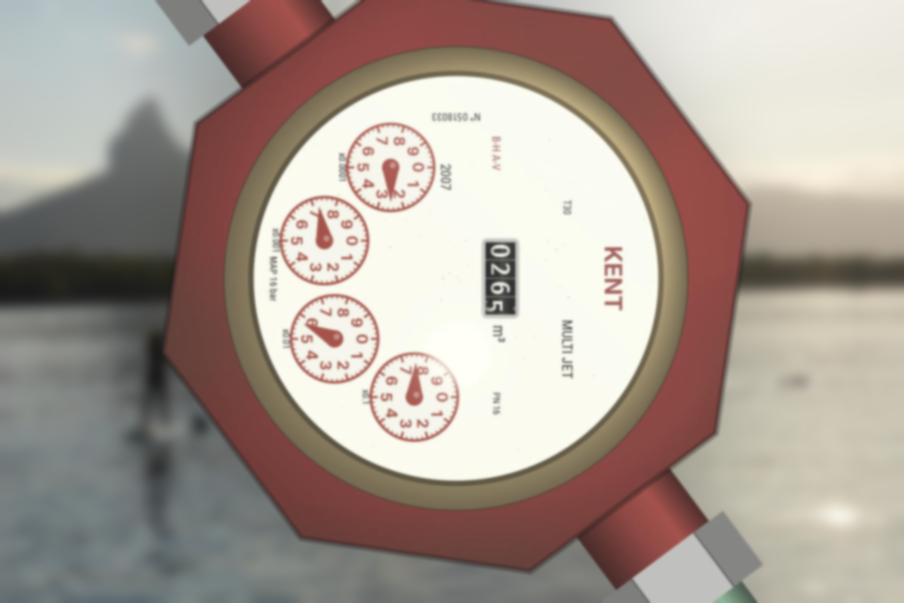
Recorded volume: 264.7572 m³
